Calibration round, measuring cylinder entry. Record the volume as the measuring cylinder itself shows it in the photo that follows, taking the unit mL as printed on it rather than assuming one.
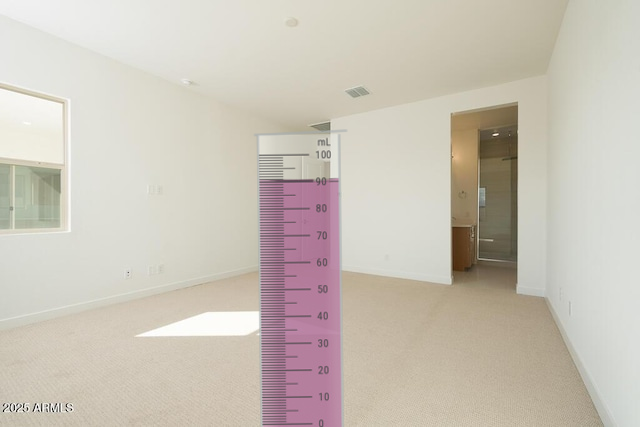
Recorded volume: 90 mL
